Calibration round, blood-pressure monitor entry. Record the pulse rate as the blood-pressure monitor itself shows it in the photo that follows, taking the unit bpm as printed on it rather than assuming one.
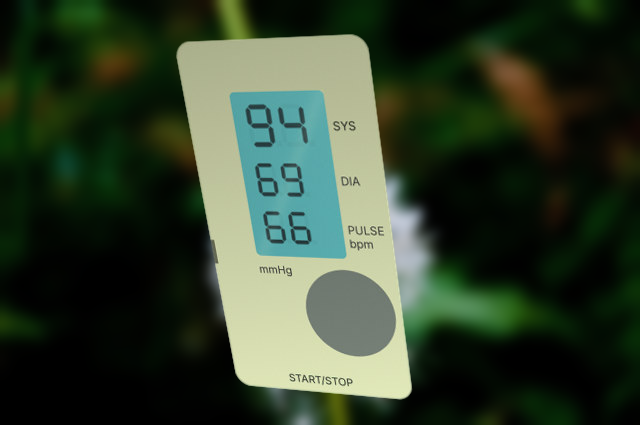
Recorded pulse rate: 66 bpm
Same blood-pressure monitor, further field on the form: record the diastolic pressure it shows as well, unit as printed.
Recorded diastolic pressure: 69 mmHg
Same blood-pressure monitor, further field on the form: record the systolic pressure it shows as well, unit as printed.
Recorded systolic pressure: 94 mmHg
